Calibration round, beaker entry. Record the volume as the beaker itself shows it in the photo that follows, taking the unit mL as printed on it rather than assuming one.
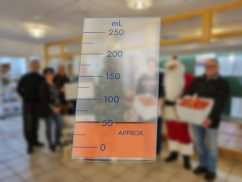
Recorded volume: 50 mL
